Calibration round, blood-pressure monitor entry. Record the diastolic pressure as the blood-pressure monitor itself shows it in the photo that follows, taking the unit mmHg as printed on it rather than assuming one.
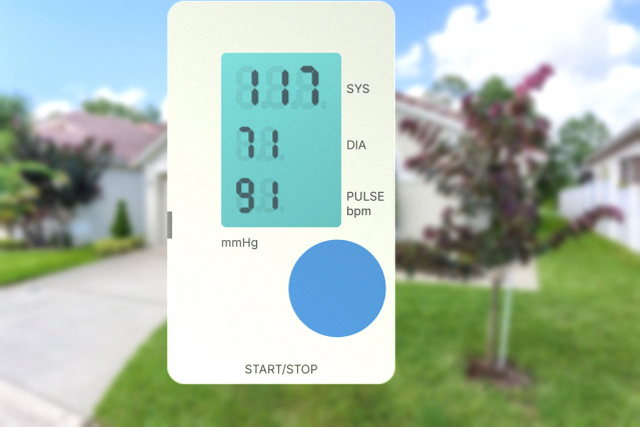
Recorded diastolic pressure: 71 mmHg
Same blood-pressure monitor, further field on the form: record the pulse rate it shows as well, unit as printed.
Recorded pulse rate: 91 bpm
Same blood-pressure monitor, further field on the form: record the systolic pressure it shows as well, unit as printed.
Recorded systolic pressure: 117 mmHg
